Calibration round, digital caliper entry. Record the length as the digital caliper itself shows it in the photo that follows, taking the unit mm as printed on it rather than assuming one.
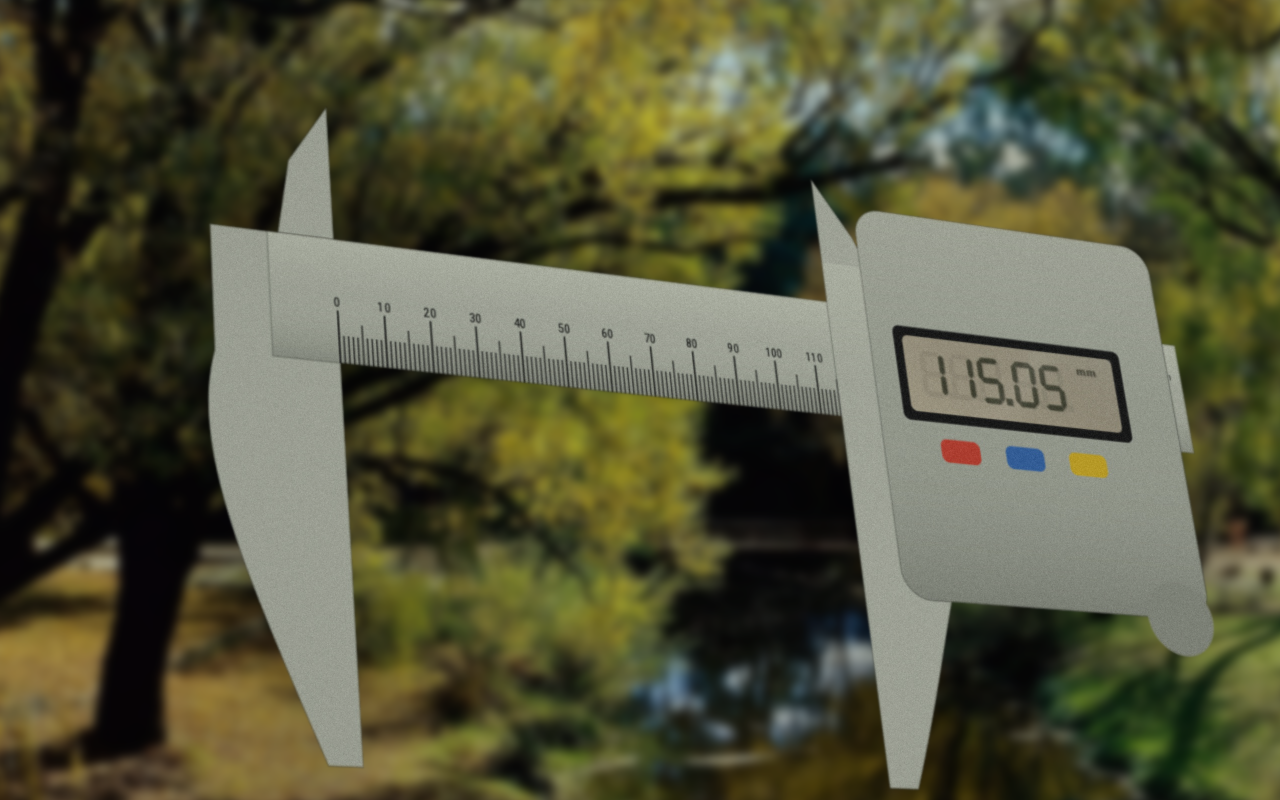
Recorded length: 115.05 mm
